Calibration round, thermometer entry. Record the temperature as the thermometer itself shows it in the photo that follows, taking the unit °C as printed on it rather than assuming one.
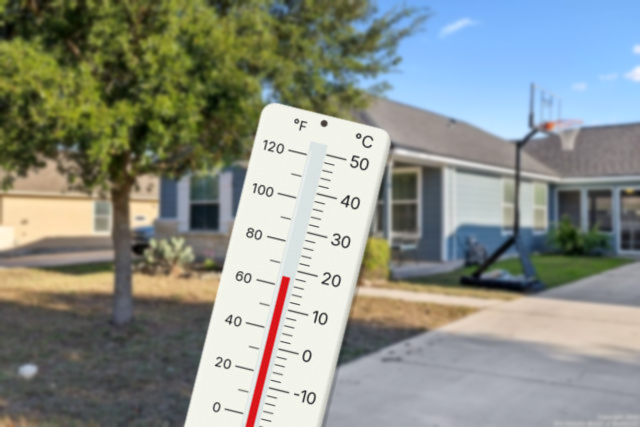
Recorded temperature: 18 °C
